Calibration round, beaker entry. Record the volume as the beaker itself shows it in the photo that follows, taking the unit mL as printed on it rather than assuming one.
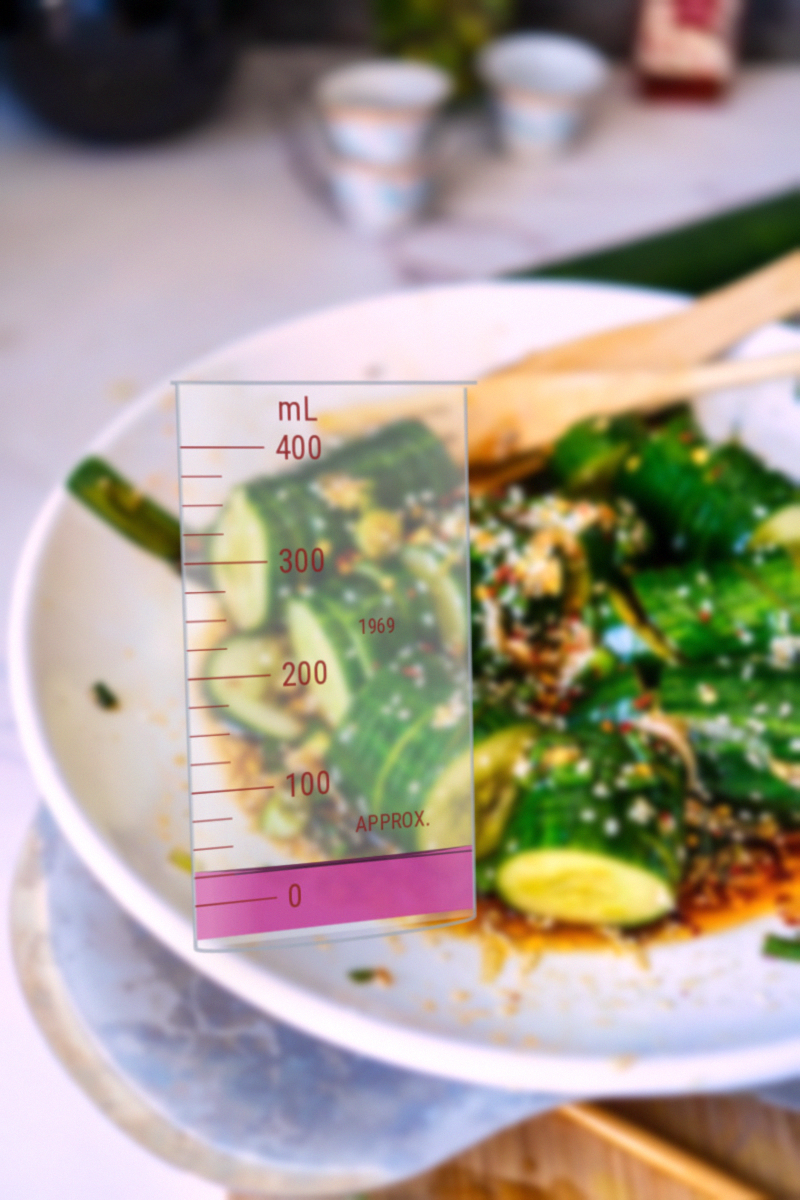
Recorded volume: 25 mL
